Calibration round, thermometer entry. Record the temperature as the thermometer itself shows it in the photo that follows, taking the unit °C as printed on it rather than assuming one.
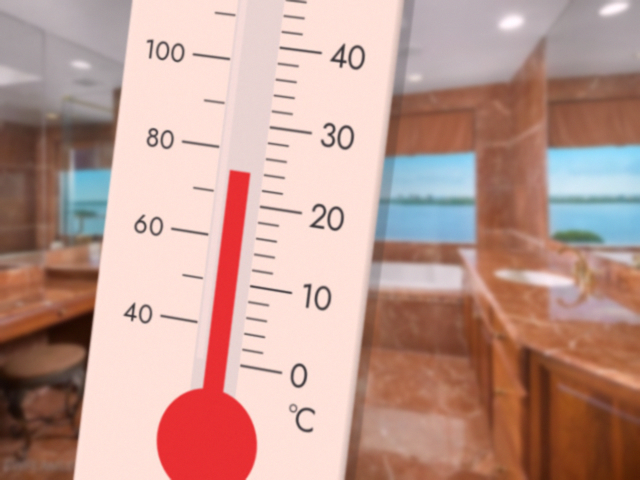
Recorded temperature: 24 °C
